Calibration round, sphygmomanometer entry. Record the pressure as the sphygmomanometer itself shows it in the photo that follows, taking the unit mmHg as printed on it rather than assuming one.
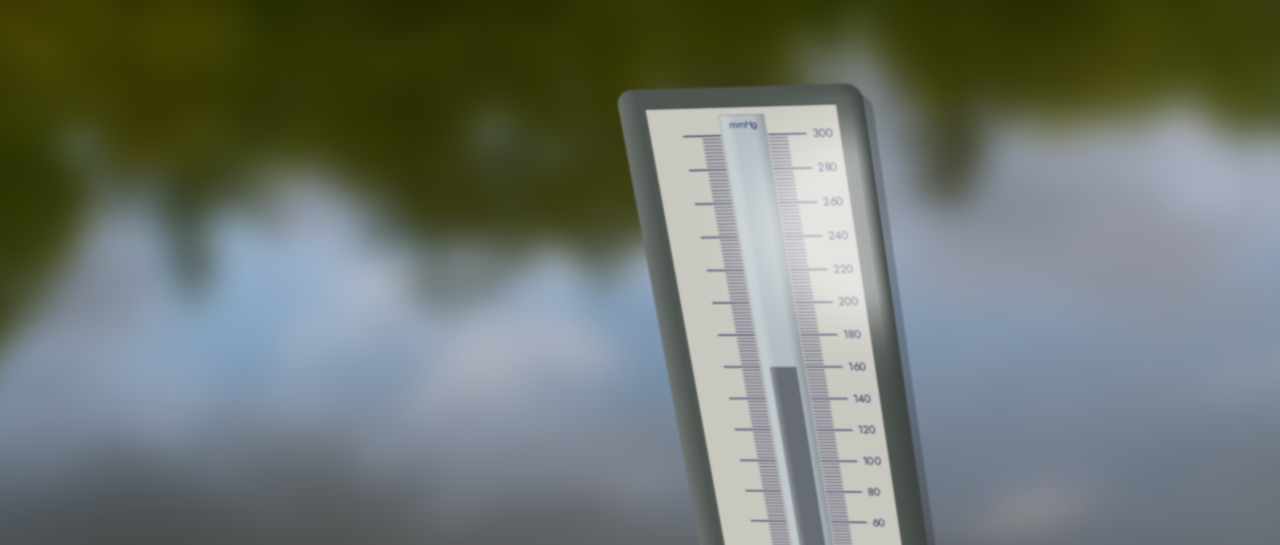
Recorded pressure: 160 mmHg
